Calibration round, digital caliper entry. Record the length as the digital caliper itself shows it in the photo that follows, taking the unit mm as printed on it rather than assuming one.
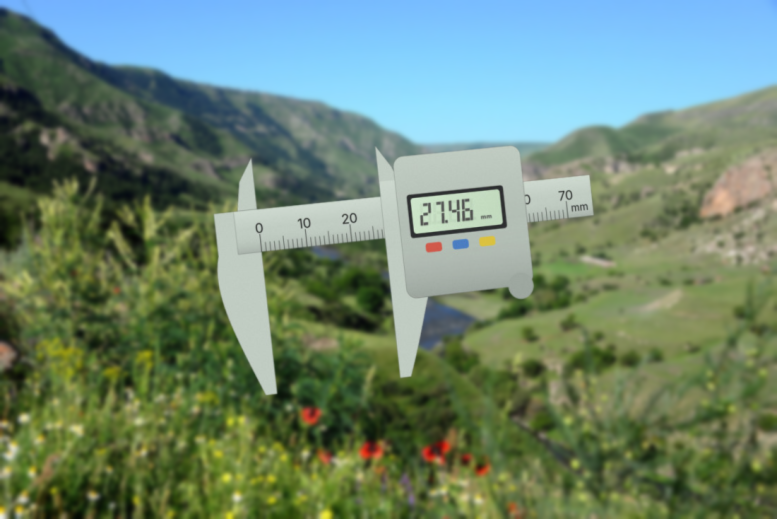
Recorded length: 27.46 mm
